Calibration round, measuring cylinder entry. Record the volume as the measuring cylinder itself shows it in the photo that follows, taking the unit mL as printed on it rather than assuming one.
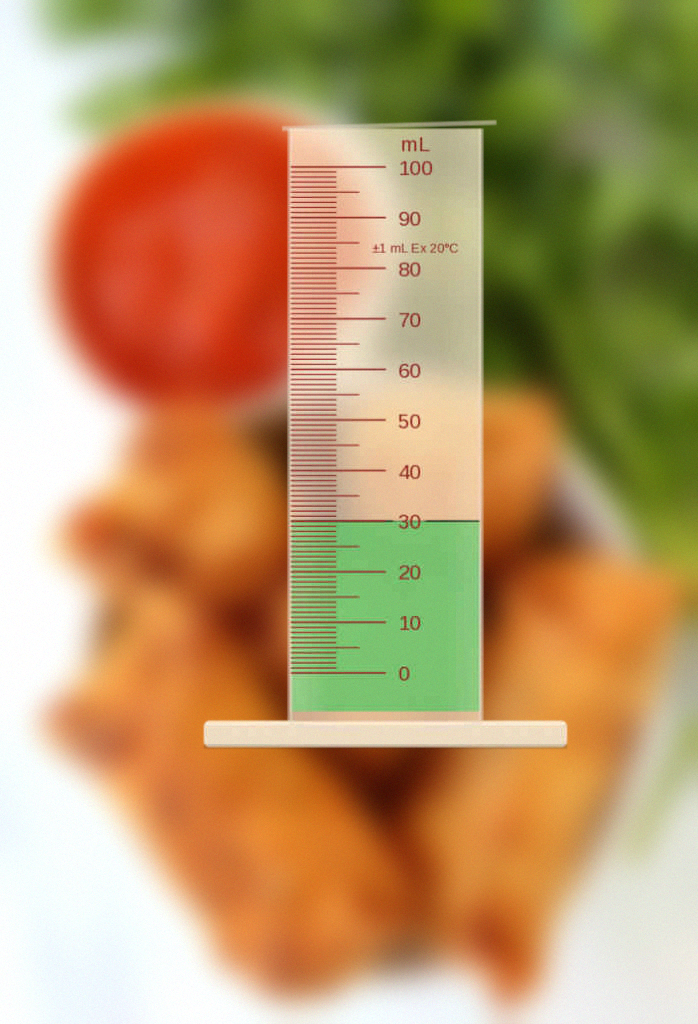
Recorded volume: 30 mL
